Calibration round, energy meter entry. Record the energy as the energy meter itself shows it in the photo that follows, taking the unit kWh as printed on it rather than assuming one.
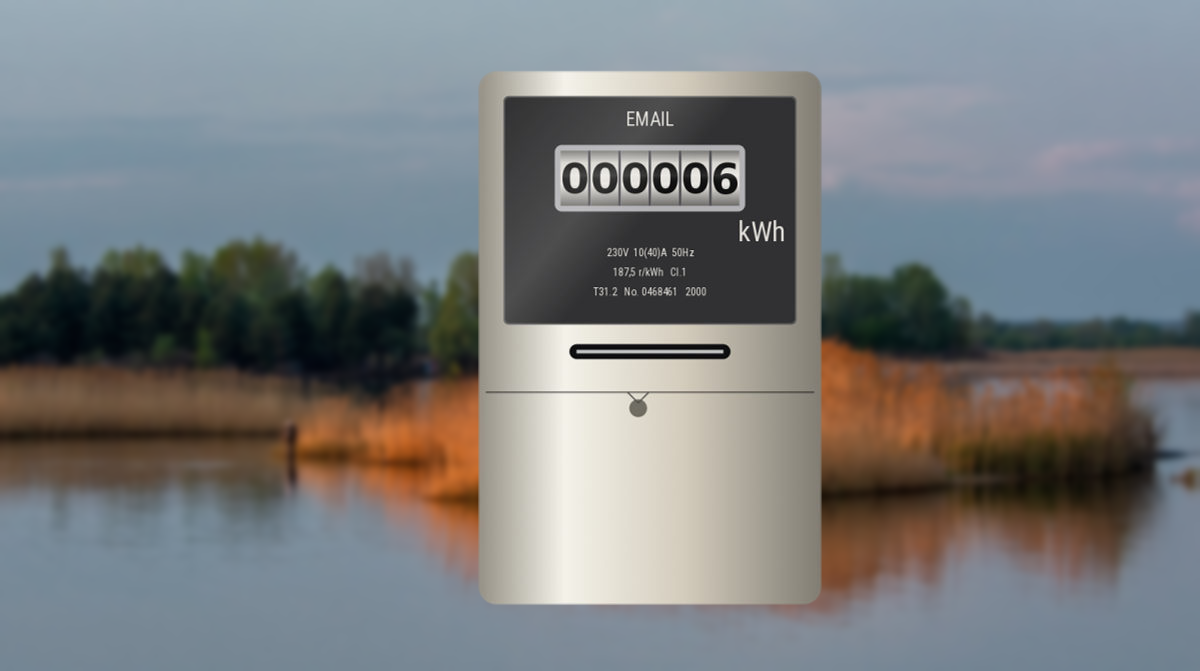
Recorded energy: 6 kWh
